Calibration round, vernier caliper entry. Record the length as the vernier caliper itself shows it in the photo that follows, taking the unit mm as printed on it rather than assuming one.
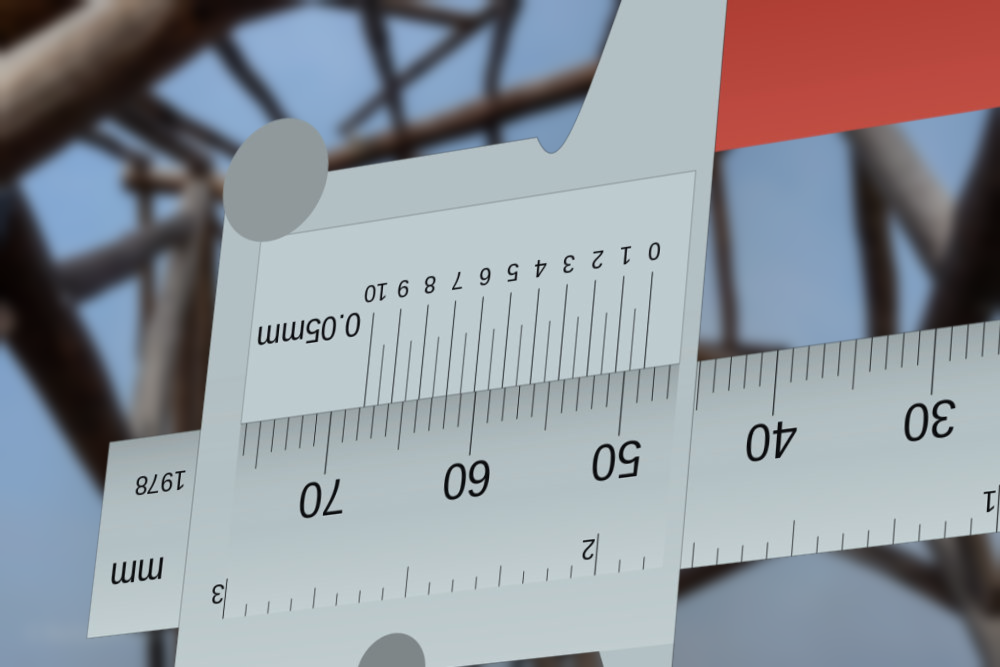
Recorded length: 48.7 mm
